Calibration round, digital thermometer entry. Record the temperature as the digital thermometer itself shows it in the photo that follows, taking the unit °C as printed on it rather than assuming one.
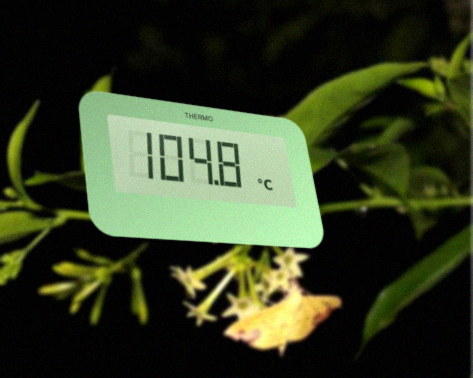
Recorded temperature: 104.8 °C
